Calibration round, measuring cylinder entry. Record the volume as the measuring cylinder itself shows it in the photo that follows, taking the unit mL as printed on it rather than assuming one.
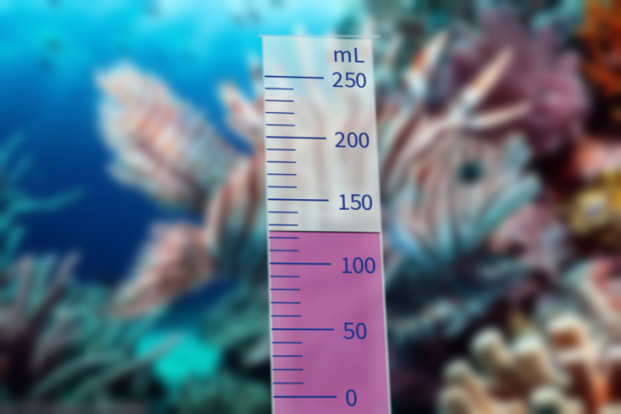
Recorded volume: 125 mL
